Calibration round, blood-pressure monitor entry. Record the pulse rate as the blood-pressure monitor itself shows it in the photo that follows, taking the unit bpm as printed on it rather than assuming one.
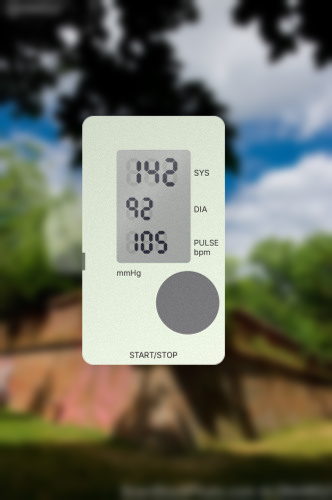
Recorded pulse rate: 105 bpm
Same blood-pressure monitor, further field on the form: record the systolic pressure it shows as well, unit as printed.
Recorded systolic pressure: 142 mmHg
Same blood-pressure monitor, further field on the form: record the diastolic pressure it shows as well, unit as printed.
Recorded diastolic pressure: 92 mmHg
